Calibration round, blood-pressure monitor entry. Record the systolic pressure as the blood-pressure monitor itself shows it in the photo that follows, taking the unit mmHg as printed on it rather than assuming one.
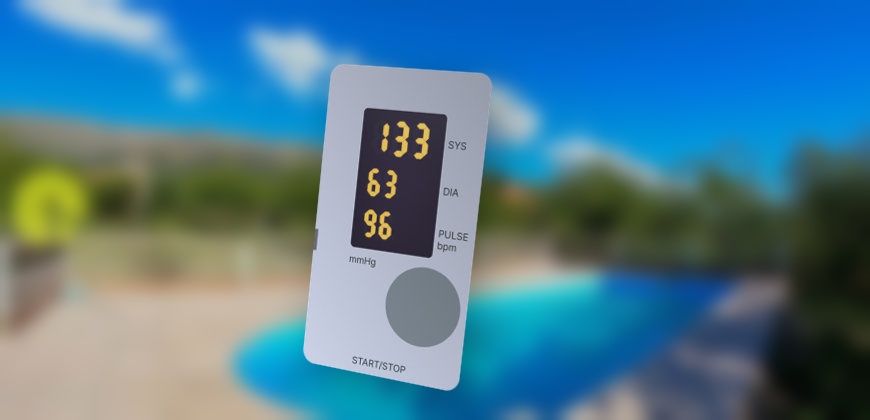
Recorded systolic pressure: 133 mmHg
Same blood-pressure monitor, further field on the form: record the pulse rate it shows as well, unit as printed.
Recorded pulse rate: 96 bpm
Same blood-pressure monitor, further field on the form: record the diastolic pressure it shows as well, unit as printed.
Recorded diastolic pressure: 63 mmHg
